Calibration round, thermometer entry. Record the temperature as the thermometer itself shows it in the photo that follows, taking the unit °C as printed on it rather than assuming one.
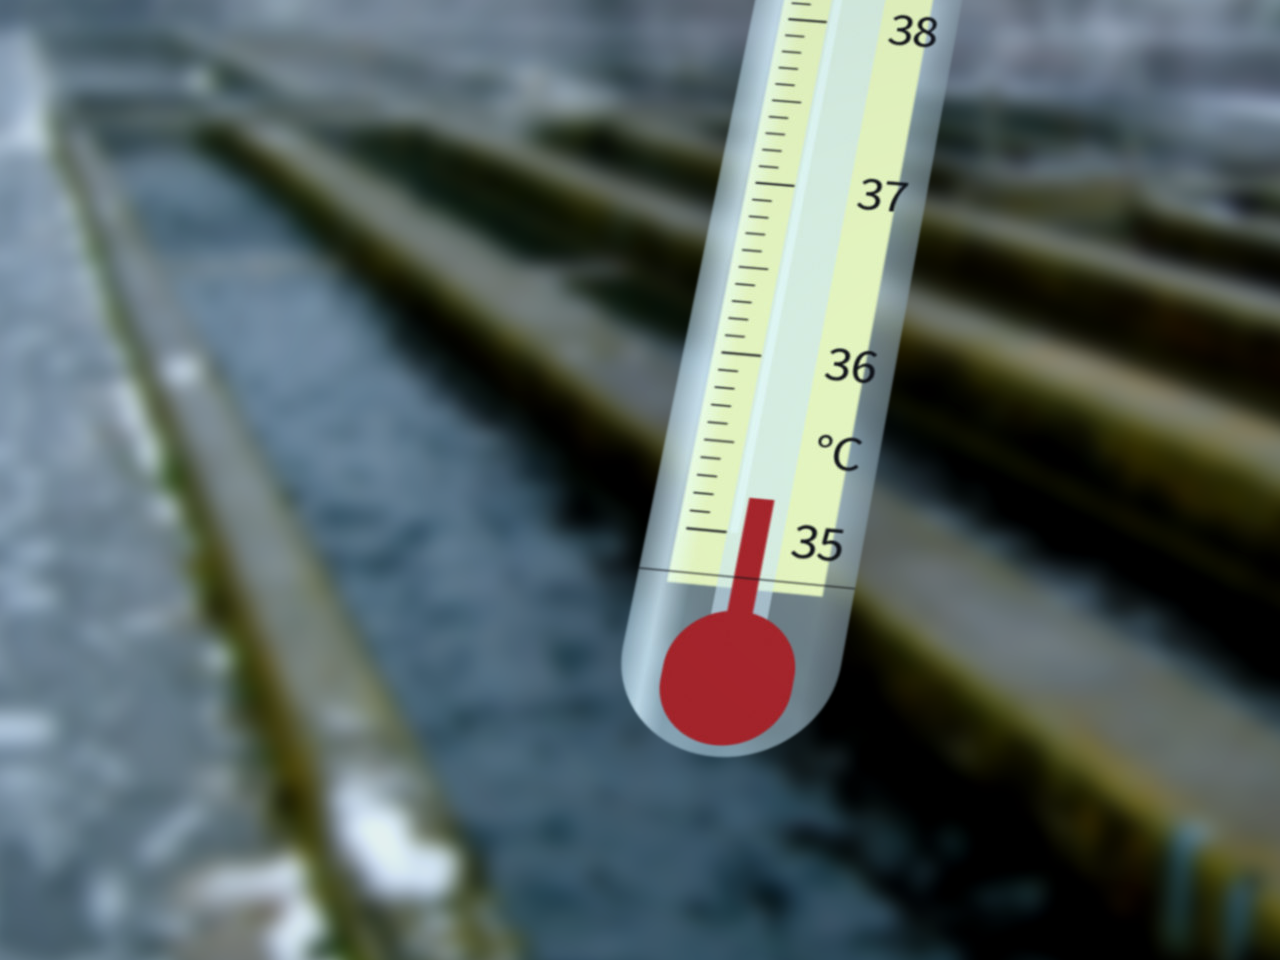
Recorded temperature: 35.2 °C
